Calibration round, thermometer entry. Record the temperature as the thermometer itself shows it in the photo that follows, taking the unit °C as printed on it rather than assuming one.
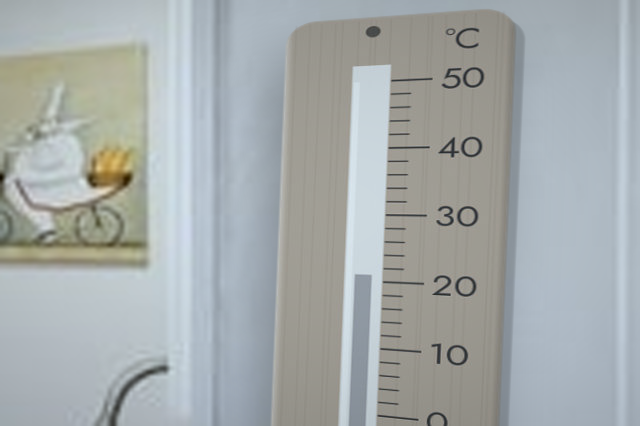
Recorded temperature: 21 °C
